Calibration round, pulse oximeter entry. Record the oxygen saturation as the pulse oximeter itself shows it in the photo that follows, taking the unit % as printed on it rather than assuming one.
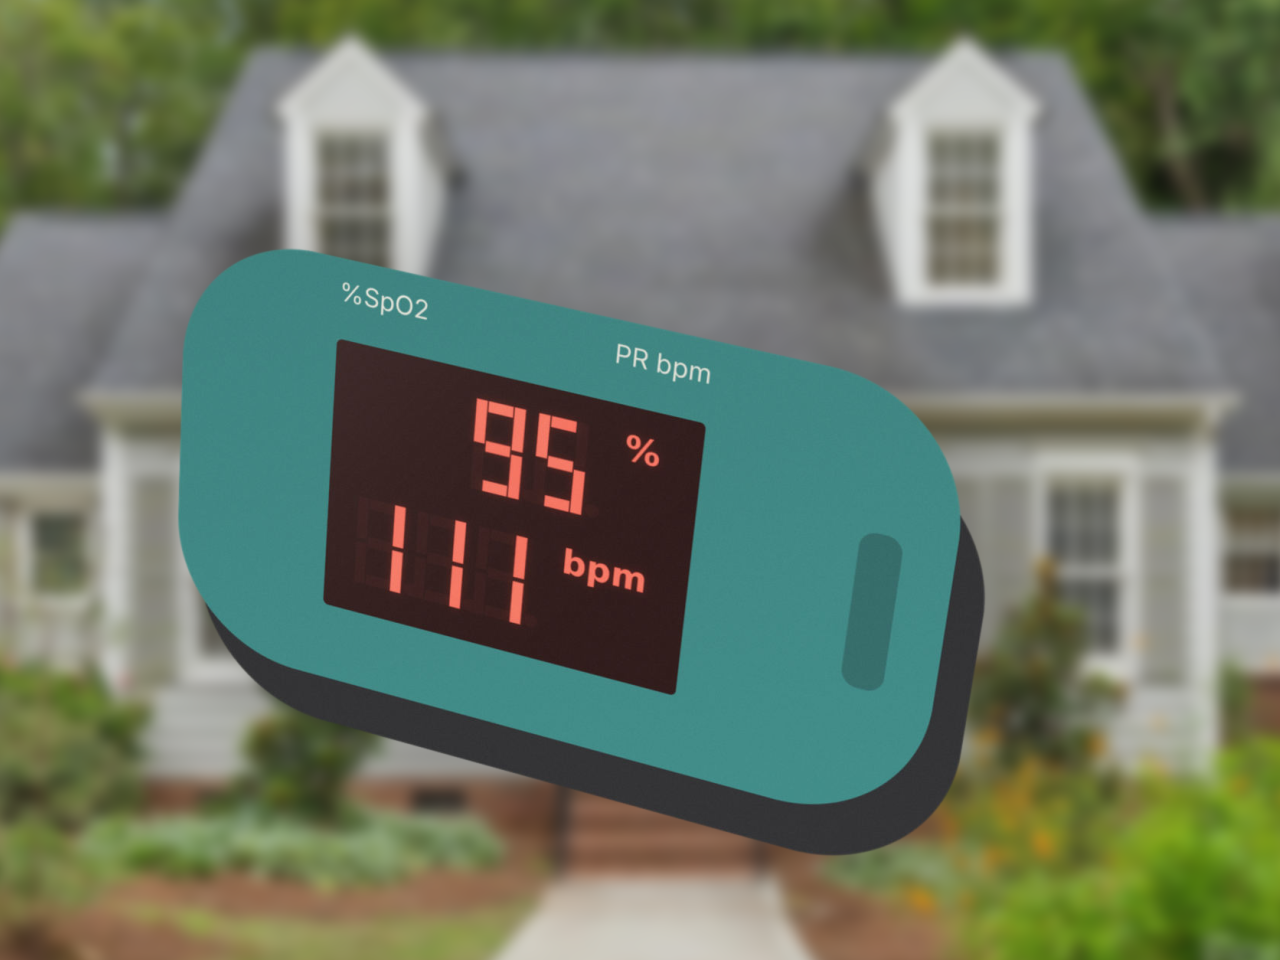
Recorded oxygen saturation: 95 %
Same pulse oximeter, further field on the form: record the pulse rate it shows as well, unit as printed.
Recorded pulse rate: 111 bpm
